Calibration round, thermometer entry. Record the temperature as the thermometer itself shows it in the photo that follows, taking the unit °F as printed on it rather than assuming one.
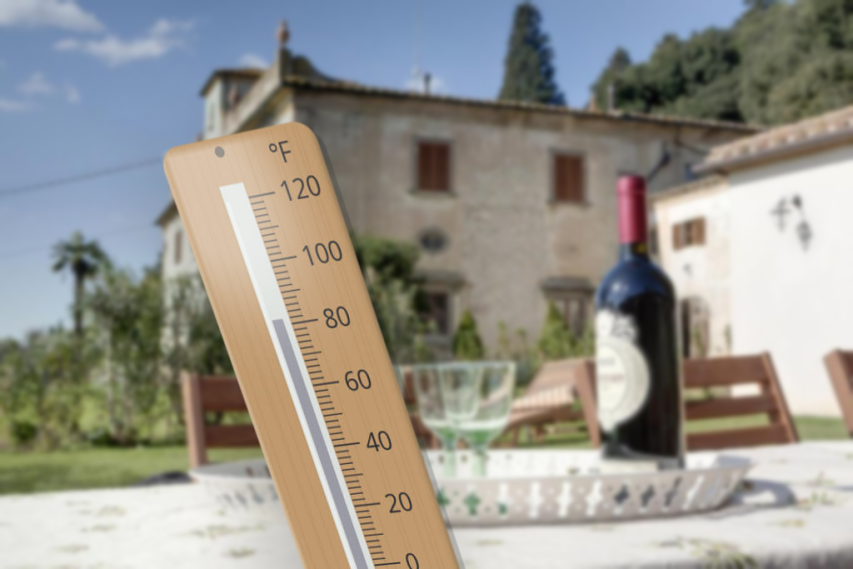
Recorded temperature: 82 °F
